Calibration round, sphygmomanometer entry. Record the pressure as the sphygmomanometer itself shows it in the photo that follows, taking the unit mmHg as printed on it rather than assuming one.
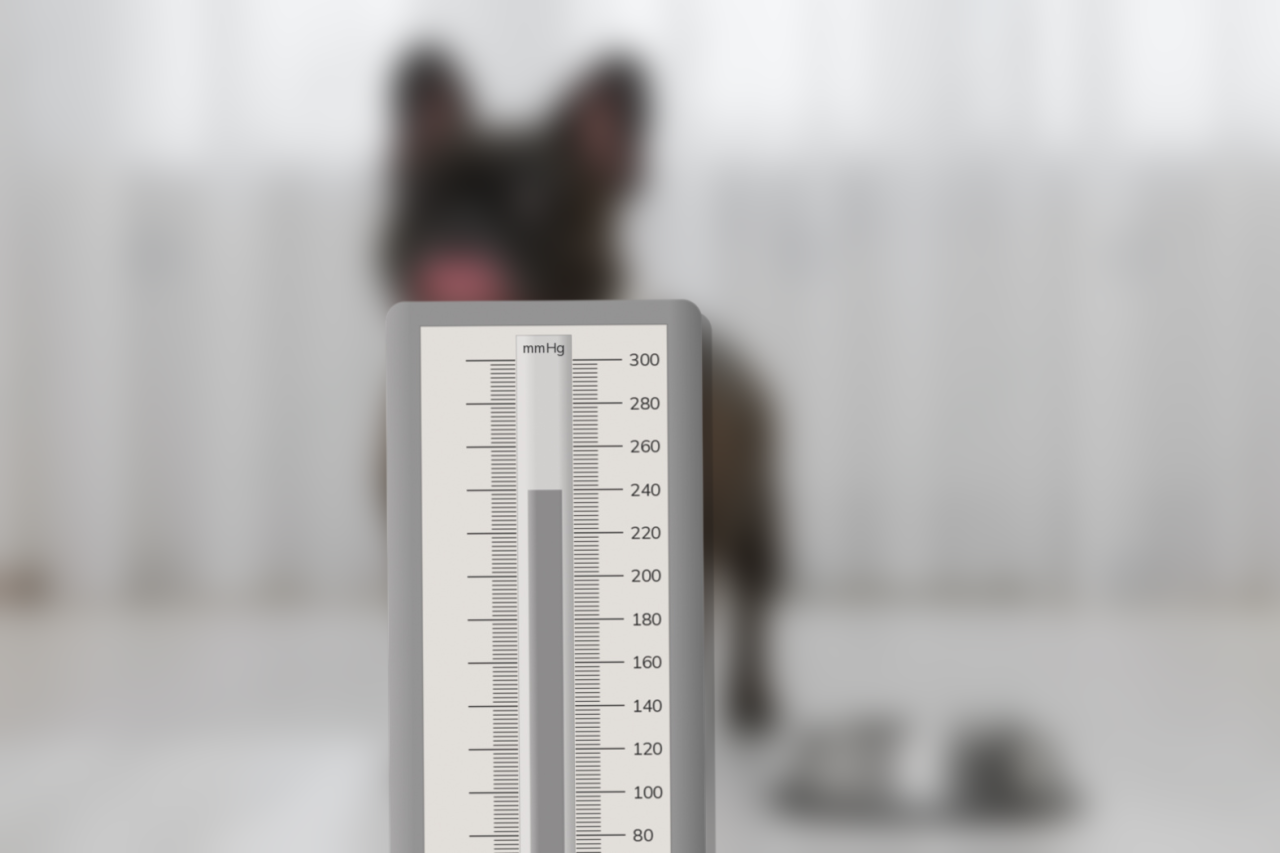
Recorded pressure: 240 mmHg
